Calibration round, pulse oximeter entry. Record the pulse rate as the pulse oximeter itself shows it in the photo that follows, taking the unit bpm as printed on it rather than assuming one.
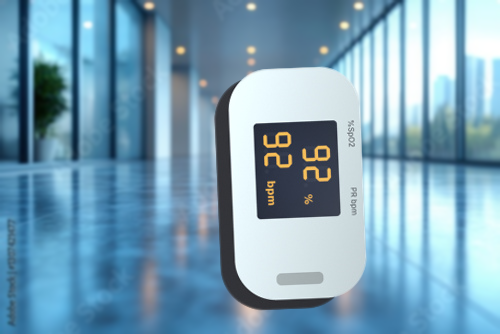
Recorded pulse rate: 92 bpm
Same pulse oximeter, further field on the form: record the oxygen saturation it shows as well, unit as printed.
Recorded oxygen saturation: 92 %
